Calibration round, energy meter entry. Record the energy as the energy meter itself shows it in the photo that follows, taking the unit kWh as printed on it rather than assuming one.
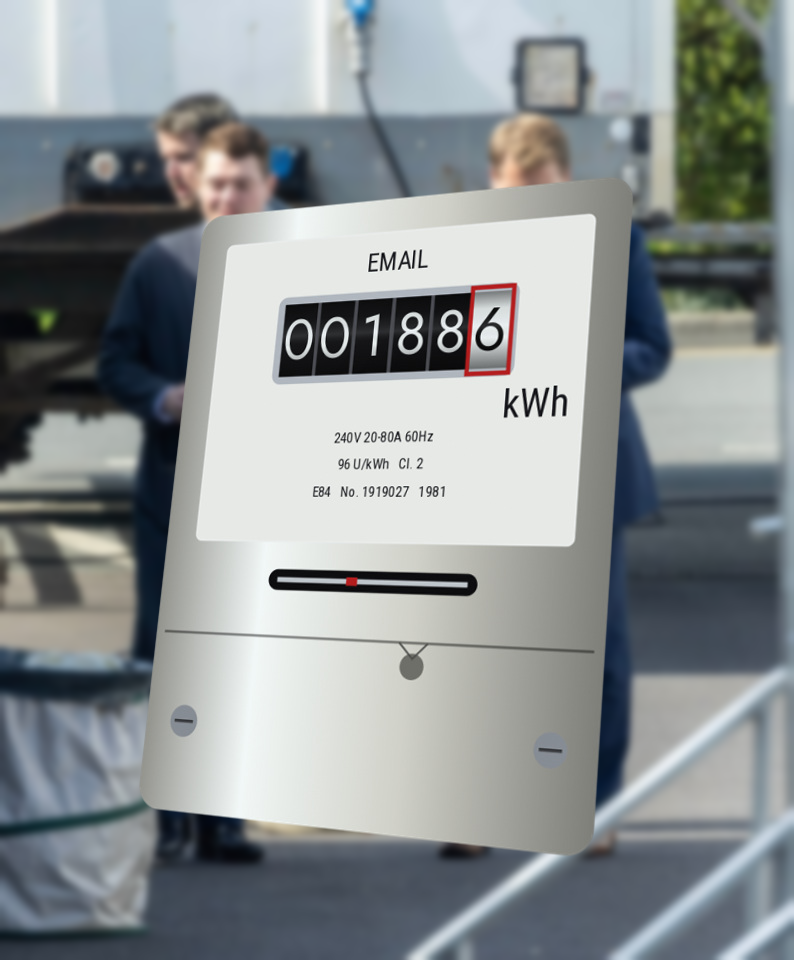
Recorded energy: 188.6 kWh
